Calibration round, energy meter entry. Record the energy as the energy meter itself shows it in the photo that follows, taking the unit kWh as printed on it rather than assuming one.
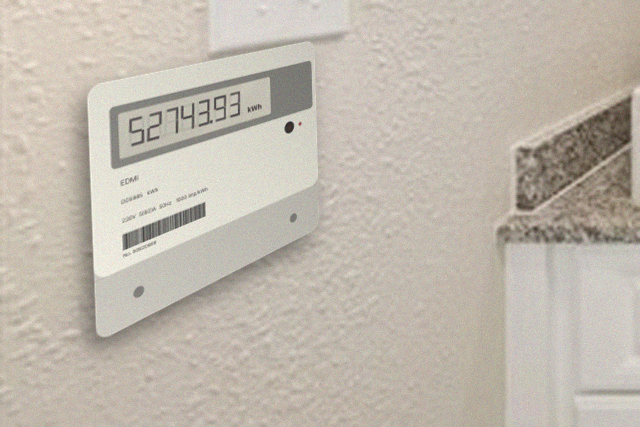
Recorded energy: 52743.93 kWh
